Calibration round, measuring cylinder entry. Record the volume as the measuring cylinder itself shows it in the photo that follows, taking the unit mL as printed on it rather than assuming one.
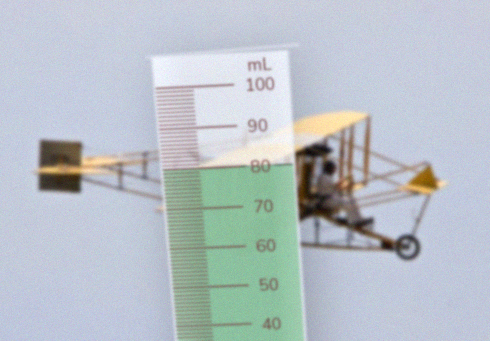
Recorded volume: 80 mL
